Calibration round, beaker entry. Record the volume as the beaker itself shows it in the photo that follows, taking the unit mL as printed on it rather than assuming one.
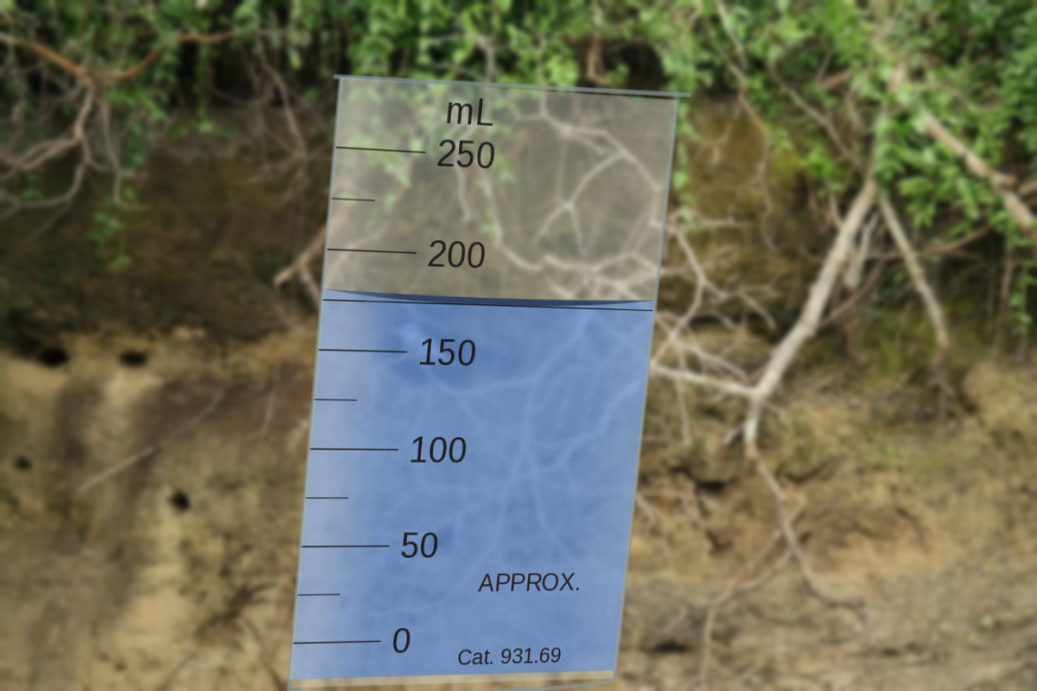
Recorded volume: 175 mL
